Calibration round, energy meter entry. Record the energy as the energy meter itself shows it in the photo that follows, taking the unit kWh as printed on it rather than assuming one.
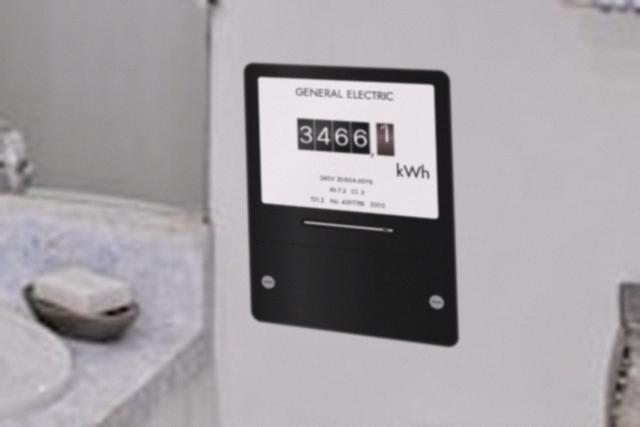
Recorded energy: 3466.1 kWh
